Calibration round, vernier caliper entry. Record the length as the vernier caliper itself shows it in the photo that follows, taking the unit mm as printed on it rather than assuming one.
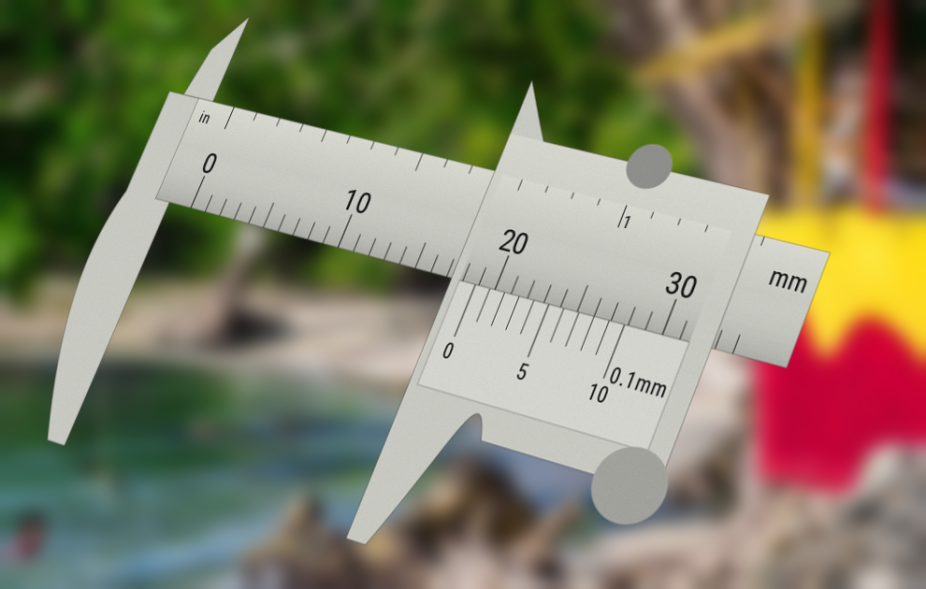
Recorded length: 18.8 mm
